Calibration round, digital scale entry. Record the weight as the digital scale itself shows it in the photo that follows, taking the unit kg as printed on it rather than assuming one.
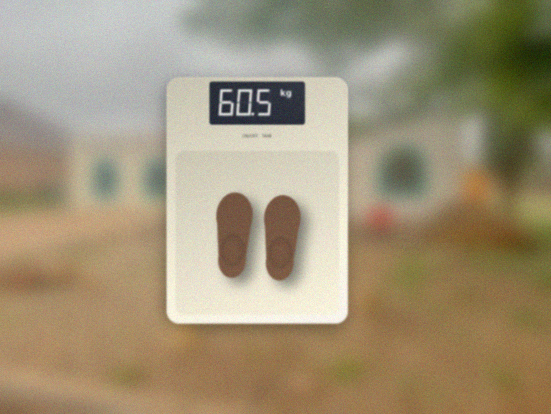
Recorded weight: 60.5 kg
